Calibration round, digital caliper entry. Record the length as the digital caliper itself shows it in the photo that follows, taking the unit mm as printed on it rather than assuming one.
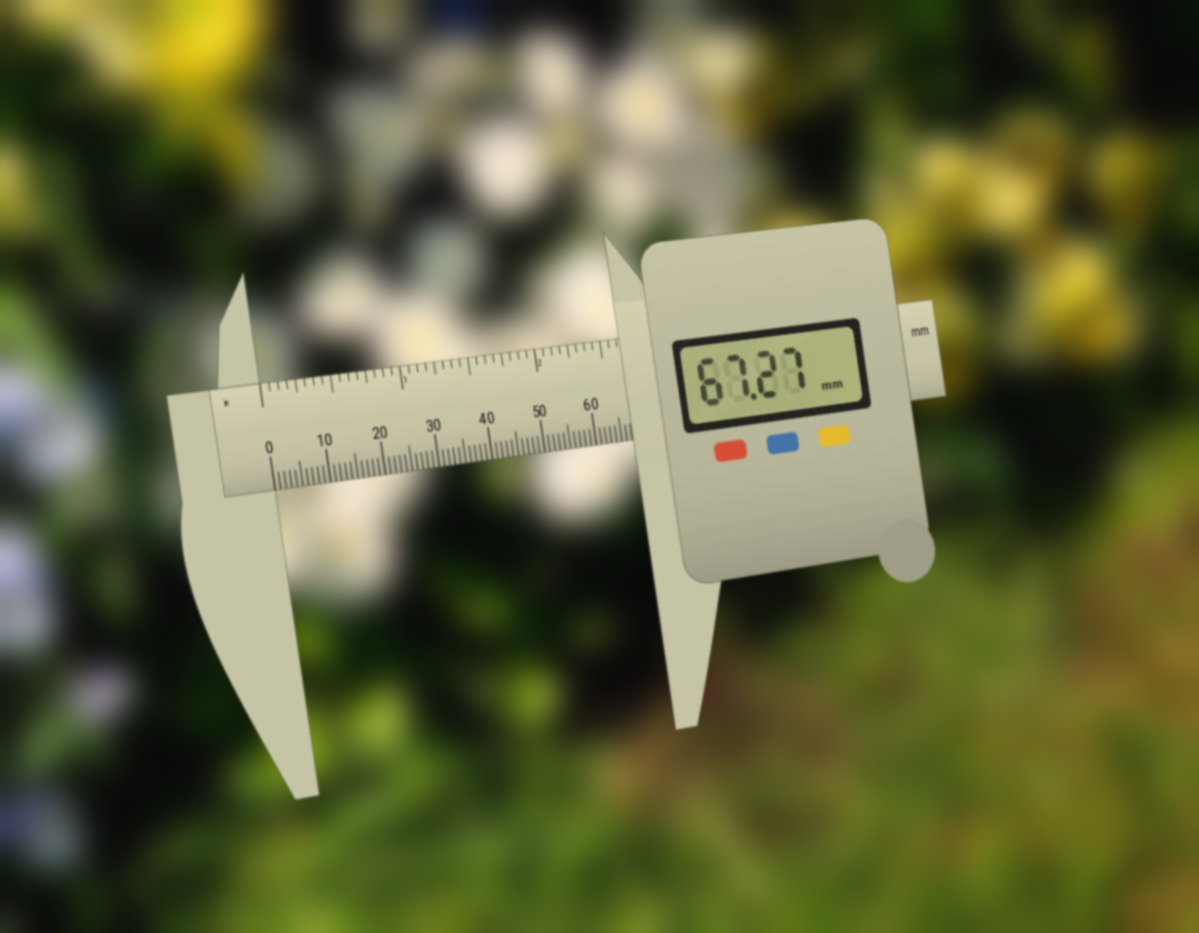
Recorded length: 67.27 mm
